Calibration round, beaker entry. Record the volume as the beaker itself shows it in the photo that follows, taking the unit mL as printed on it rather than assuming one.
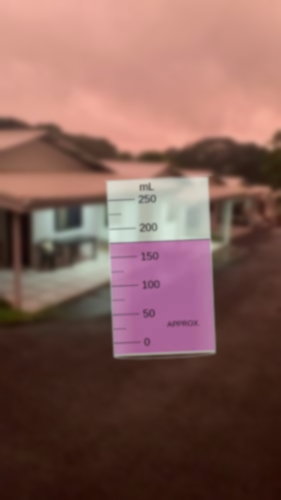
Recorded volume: 175 mL
